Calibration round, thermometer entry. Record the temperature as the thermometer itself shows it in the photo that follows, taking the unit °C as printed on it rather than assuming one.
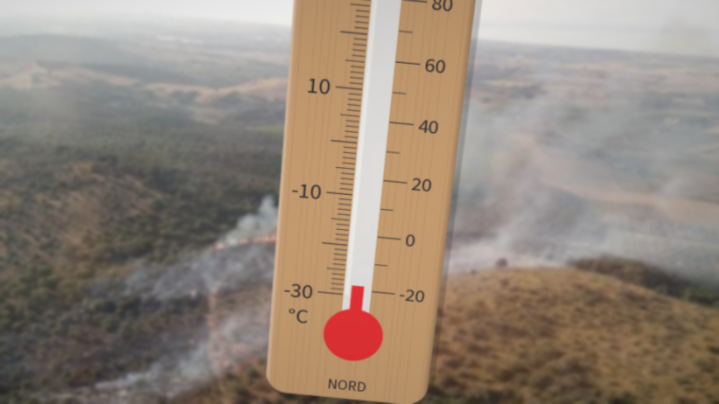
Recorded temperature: -28 °C
